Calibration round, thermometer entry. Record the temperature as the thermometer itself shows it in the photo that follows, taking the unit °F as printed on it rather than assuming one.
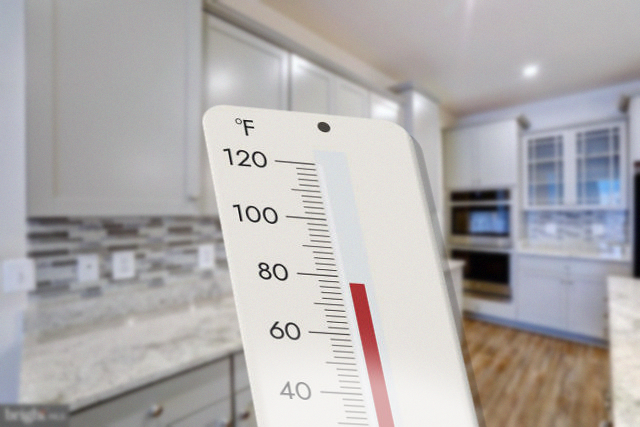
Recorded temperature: 78 °F
